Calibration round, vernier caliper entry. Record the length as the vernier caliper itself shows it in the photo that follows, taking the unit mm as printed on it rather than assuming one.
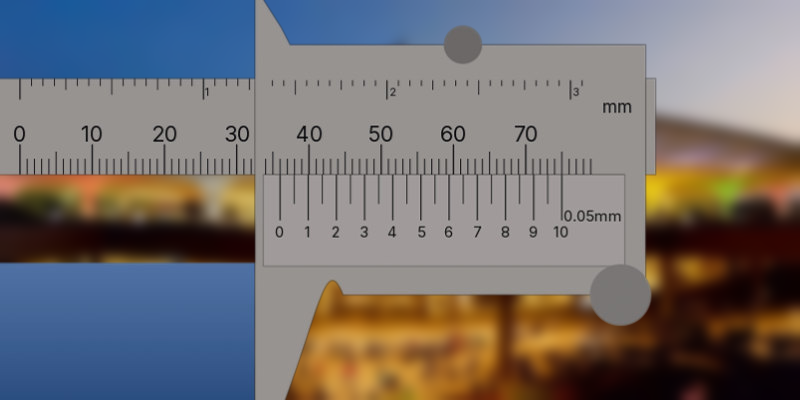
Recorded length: 36.0 mm
